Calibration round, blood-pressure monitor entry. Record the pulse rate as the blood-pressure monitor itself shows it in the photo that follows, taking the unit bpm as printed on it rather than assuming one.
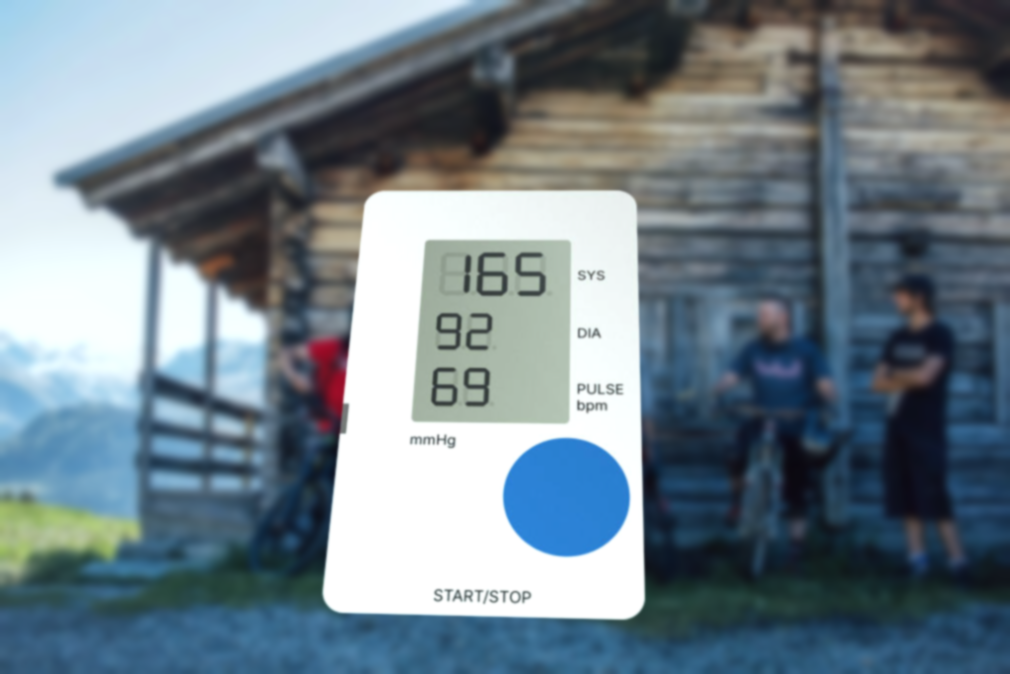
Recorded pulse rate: 69 bpm
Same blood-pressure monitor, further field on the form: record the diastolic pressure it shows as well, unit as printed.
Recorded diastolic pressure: 92 mmHg
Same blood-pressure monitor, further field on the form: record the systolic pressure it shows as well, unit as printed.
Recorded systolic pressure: 165 mmHg
